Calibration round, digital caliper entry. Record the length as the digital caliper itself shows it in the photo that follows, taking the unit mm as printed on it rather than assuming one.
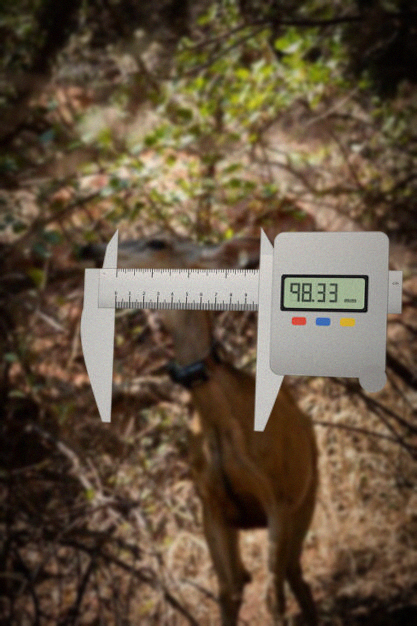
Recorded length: 98.33 mm
